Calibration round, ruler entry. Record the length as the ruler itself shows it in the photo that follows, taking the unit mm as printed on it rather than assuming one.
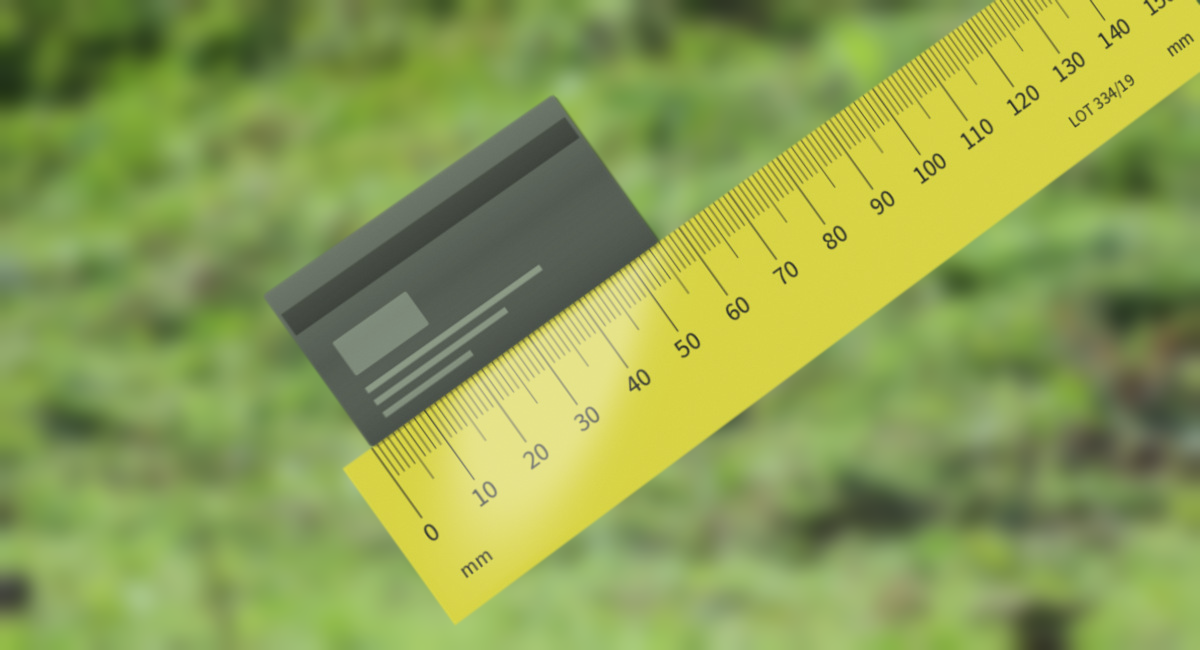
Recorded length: 56 mm
